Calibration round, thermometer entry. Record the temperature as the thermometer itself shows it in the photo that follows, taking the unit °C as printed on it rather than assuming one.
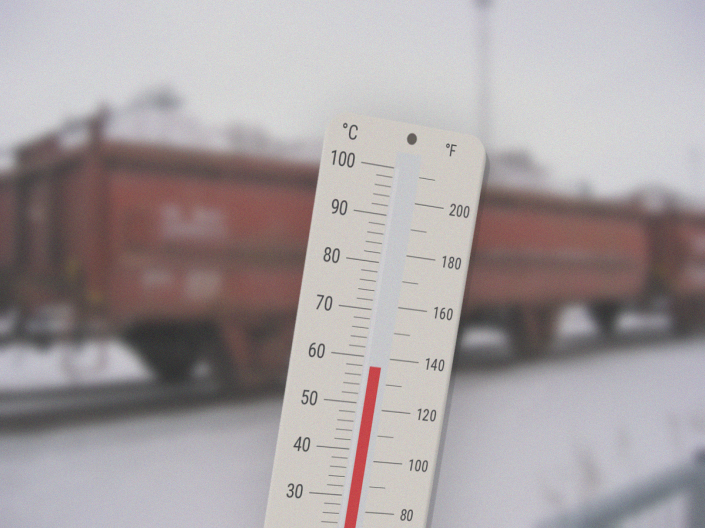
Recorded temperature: 58 °C
